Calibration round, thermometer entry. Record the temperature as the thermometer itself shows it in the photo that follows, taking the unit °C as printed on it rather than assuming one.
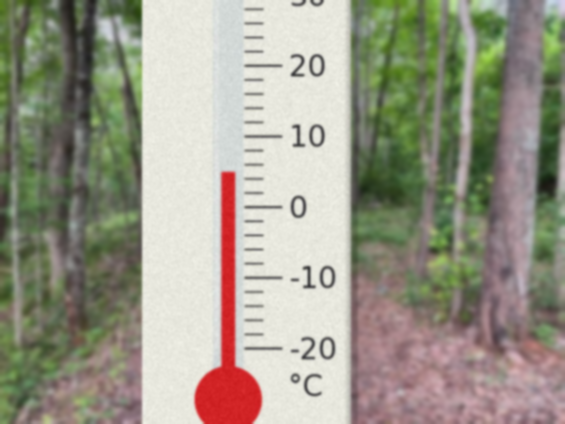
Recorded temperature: 5 °C
